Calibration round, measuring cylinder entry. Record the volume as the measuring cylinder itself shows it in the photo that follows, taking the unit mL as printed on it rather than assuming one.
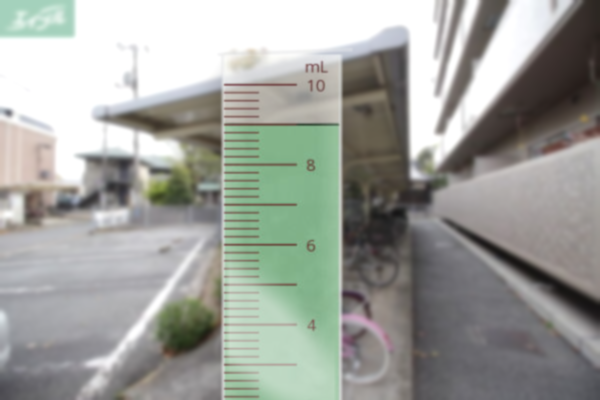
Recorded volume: 9 mL
